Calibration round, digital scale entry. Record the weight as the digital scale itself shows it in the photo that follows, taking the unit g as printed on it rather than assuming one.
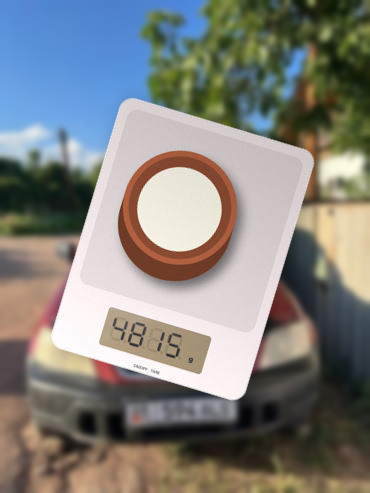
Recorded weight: 4815 g
